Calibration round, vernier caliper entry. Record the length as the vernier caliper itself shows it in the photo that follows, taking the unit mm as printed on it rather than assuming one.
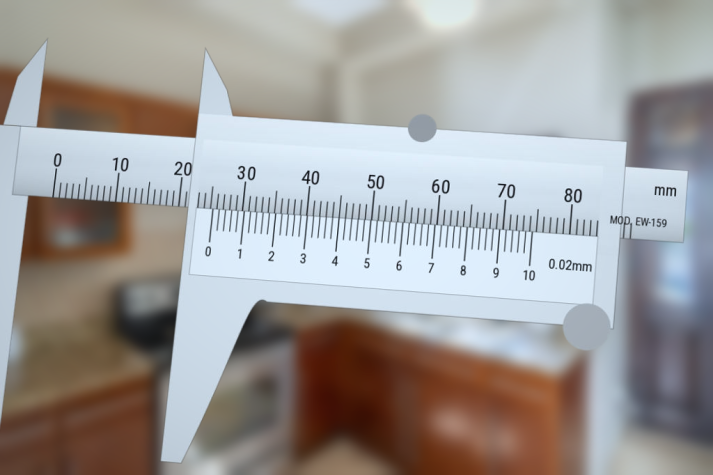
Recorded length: 25.4 mm
